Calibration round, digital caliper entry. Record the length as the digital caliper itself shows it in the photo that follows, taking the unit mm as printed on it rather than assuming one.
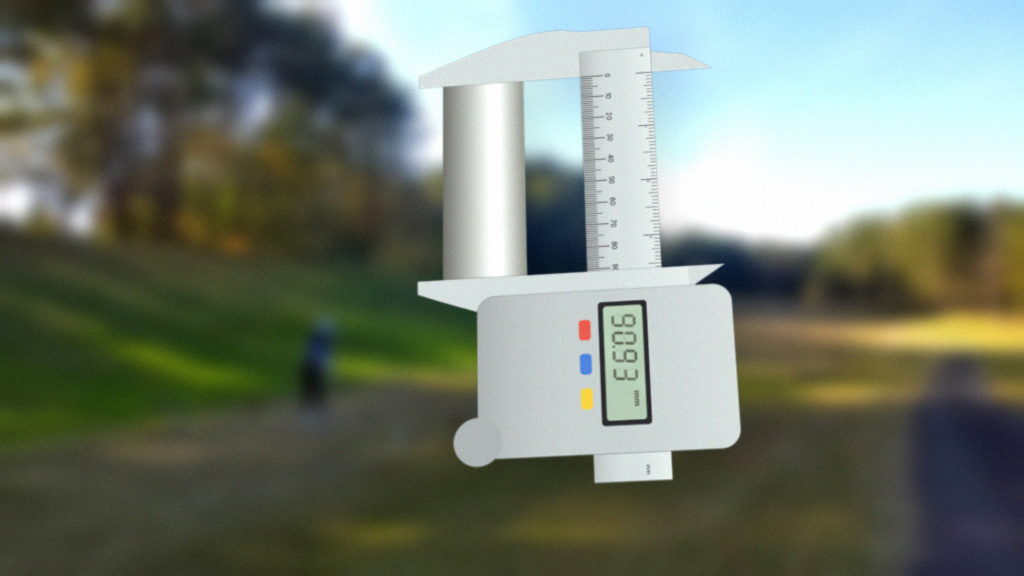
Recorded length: 90.93 mm
